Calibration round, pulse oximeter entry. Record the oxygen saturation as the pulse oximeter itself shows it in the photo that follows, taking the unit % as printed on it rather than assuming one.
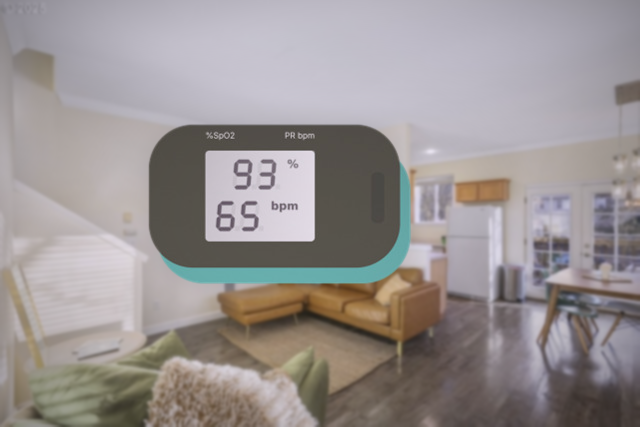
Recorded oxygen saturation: 93 %
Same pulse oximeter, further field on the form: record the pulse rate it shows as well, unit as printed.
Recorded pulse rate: 65 bpm
